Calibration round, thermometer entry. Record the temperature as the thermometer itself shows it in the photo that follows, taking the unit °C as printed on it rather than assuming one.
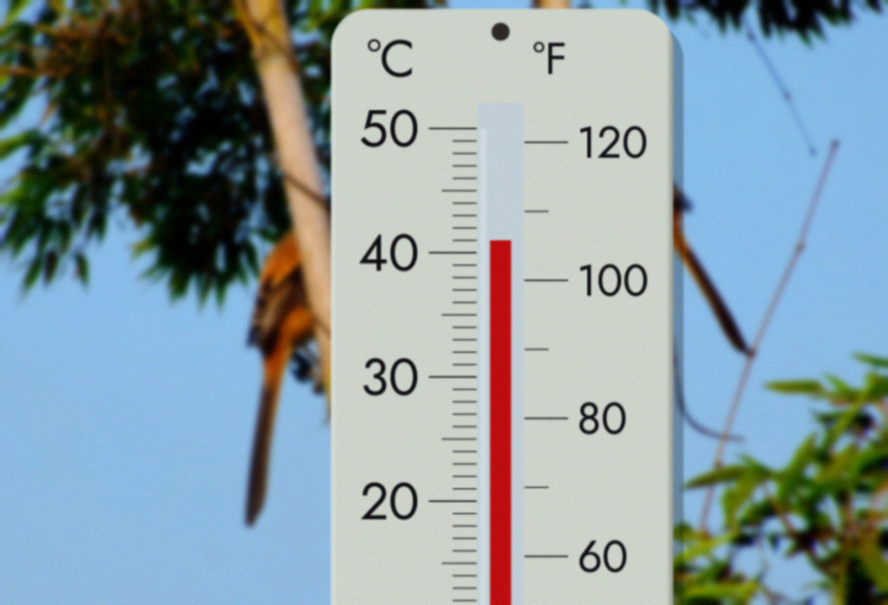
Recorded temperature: 41 °C
